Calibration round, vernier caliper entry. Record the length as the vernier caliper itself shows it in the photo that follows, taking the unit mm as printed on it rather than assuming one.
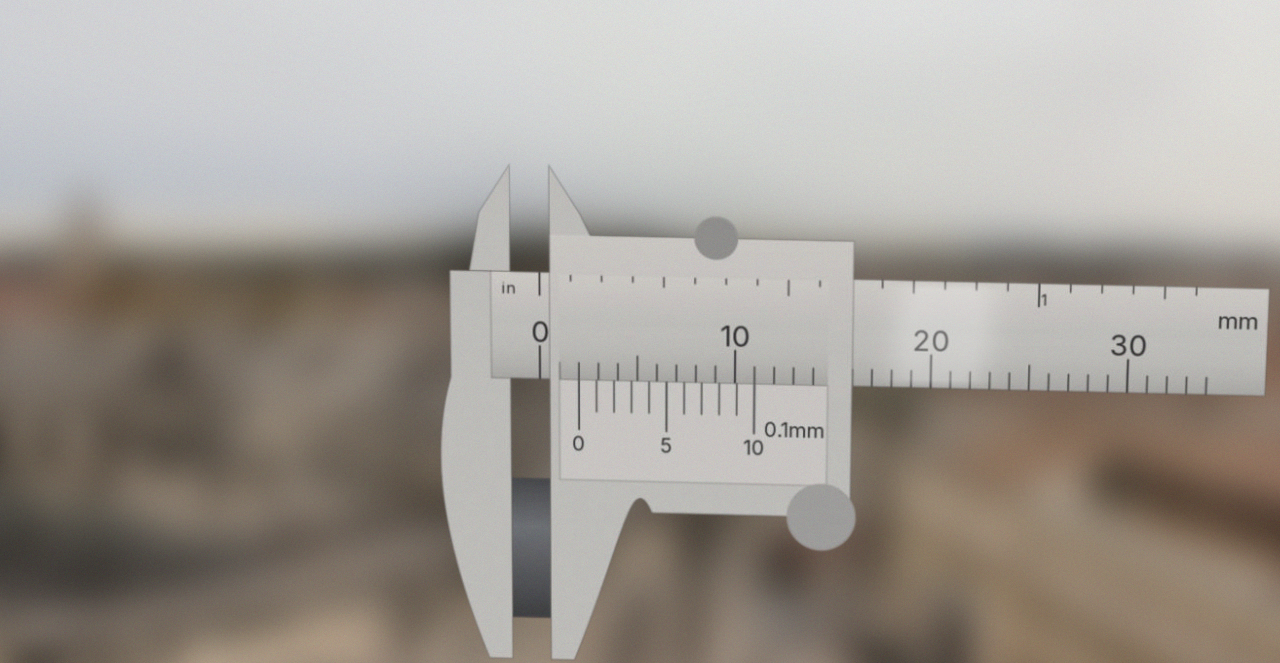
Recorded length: 2.0 mm
